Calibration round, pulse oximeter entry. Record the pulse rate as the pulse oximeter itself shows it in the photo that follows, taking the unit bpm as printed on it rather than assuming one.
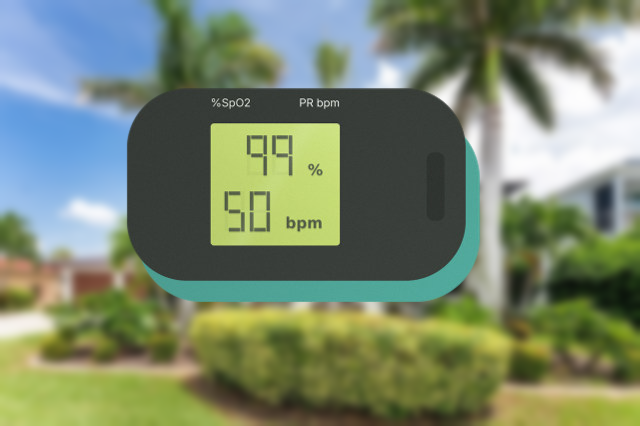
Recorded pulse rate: 50 bpm
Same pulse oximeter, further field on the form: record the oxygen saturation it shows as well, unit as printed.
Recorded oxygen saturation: 99 %
